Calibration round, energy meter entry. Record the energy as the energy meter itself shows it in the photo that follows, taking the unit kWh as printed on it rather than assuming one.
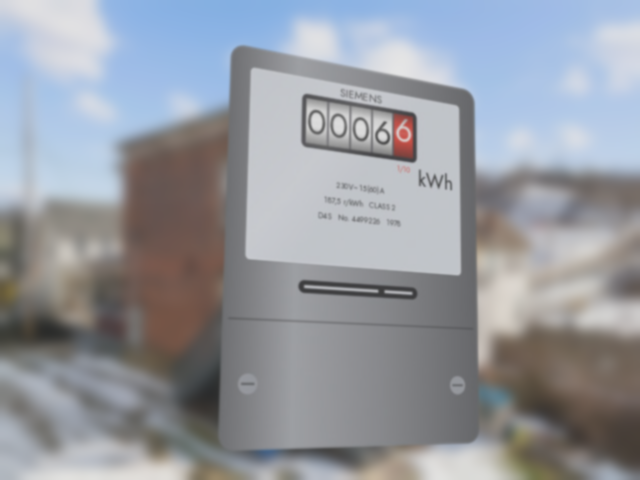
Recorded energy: 6.6 kWh
